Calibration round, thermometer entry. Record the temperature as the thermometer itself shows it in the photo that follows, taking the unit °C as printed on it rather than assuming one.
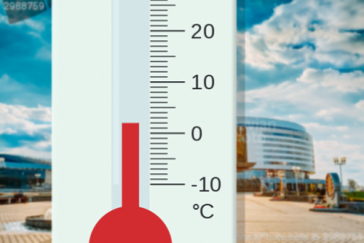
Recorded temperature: 2 °C
